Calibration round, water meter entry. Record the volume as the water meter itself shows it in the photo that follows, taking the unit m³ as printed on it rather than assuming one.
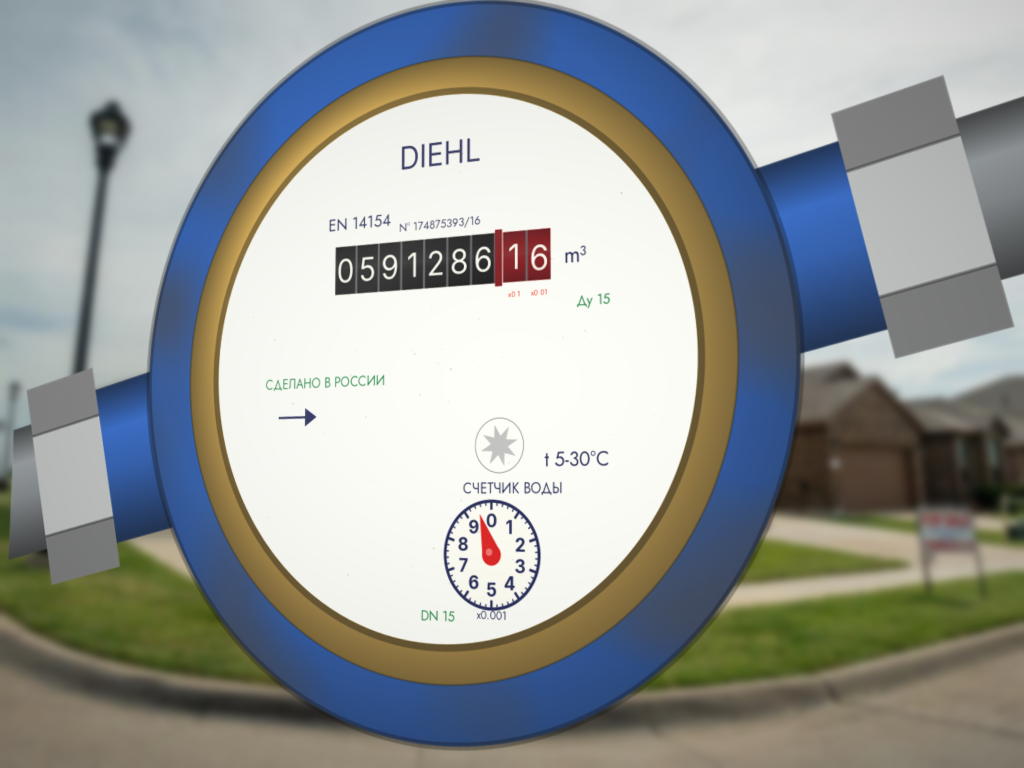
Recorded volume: 591286.159 m³
